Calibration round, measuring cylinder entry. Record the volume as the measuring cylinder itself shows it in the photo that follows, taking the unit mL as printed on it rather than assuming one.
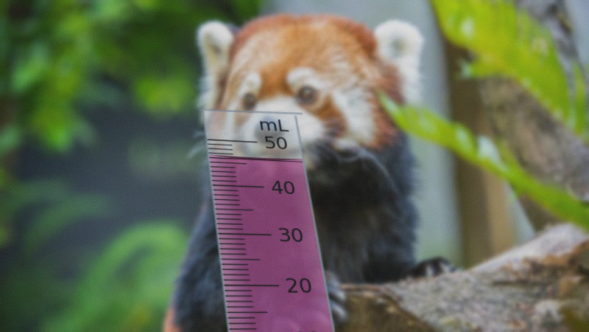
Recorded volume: 46 mL
